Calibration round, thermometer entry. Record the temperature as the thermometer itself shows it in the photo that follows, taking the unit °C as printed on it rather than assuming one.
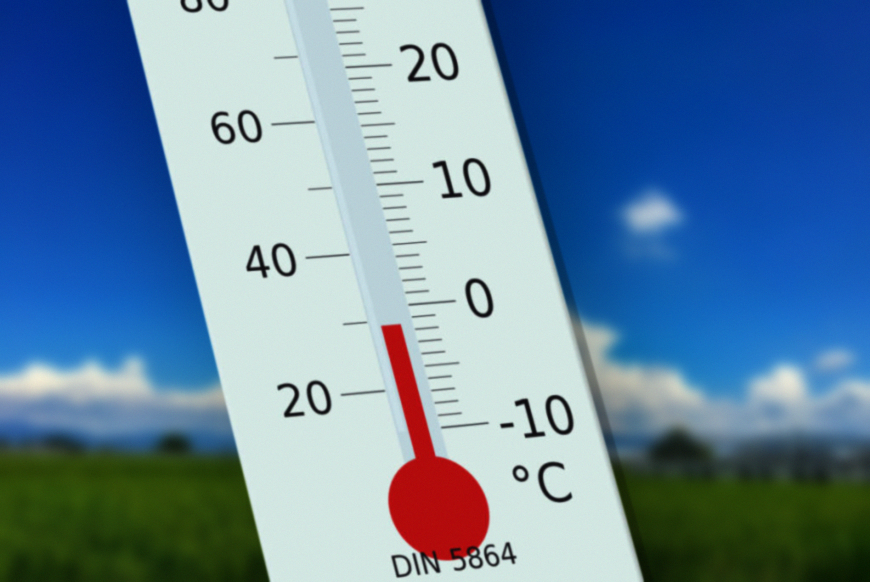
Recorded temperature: -1.5 °C
